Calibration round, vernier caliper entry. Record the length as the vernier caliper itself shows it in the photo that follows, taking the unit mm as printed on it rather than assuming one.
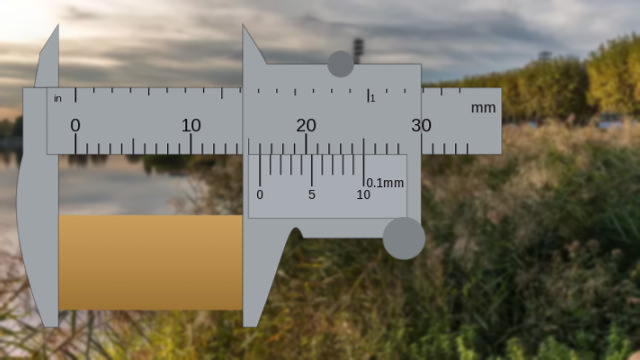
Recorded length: 16.0 mm
